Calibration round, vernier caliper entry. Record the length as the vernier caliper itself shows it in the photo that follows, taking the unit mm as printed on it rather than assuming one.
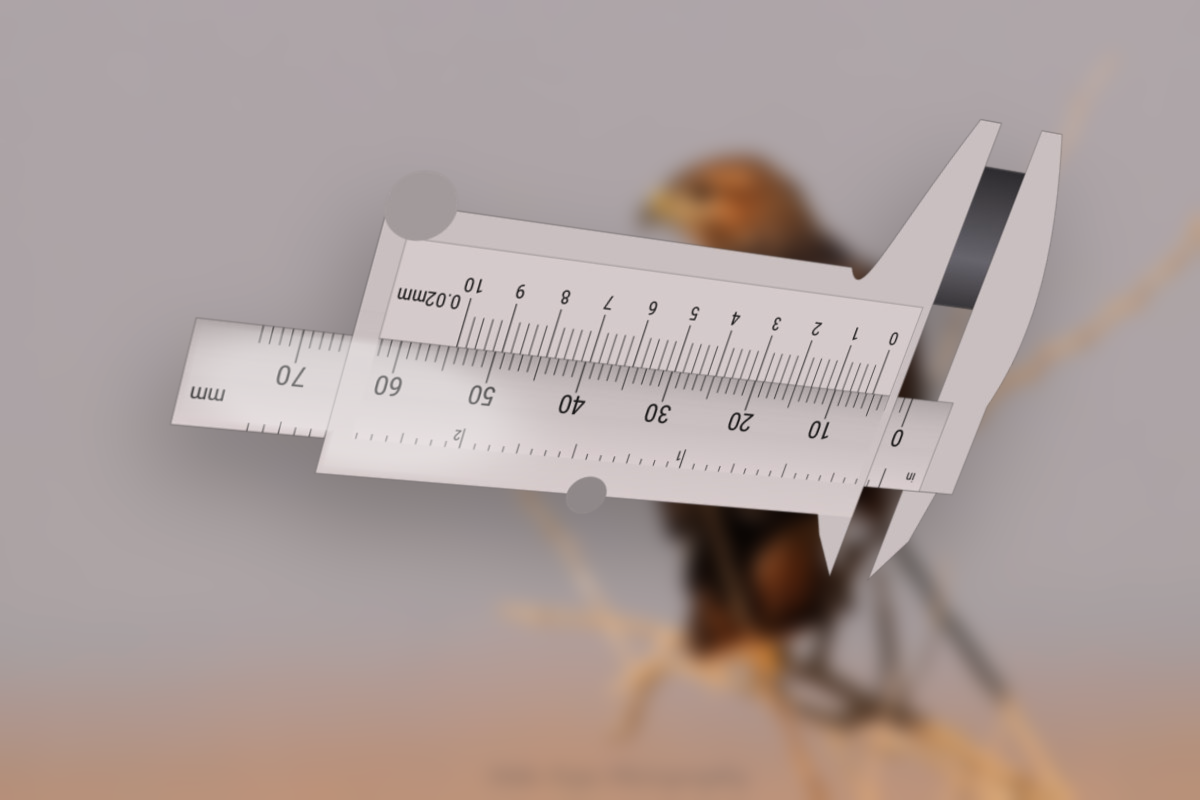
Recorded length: 5.2 mm
